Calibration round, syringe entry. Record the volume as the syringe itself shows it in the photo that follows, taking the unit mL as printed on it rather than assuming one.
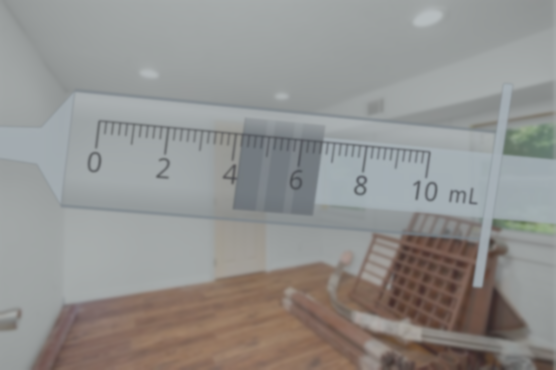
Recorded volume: 4.2 mL
